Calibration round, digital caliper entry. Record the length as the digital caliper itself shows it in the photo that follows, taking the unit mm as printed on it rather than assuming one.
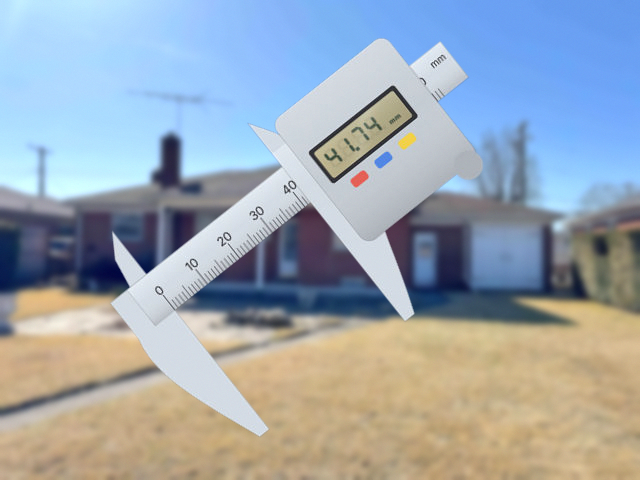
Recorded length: 41.74 mm
